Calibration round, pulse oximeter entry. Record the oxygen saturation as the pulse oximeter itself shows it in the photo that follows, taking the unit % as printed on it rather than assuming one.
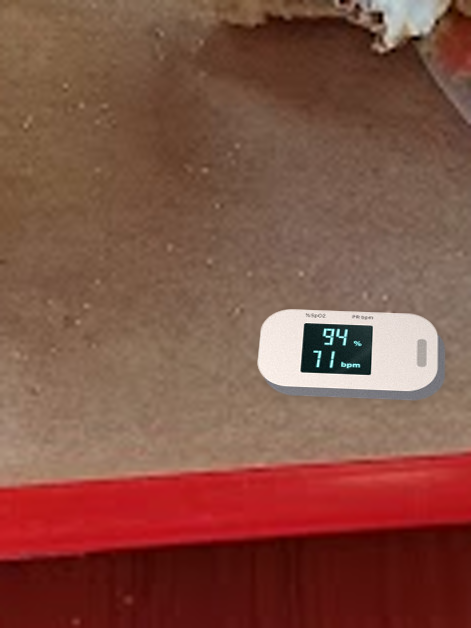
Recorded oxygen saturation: 94 %
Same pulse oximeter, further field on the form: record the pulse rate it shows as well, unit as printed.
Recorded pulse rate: 71 bpm
